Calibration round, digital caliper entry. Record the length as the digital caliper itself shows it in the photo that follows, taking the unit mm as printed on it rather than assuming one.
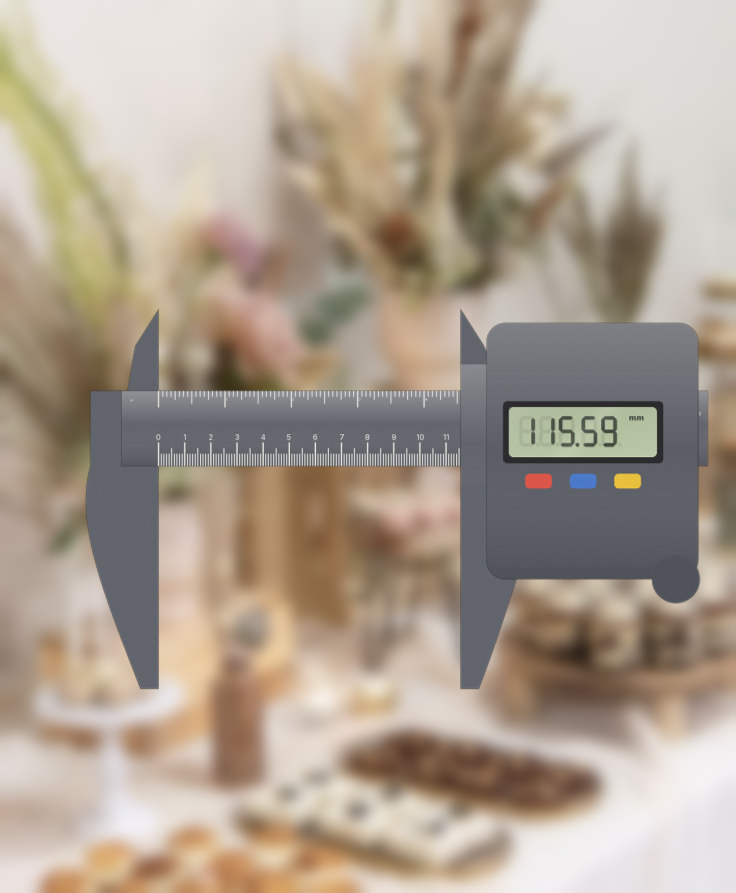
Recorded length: 115.59 mm
